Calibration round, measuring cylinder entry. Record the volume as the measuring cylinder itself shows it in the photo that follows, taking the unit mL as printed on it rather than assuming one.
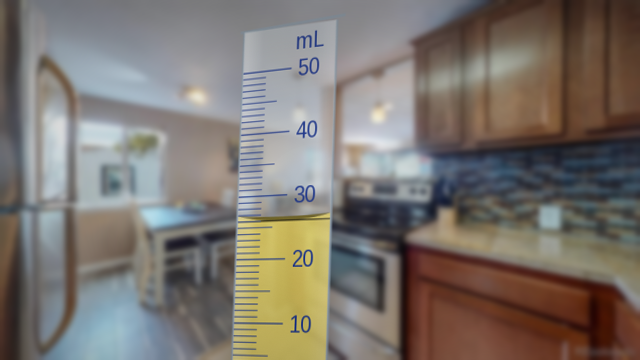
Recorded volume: 26 mL
